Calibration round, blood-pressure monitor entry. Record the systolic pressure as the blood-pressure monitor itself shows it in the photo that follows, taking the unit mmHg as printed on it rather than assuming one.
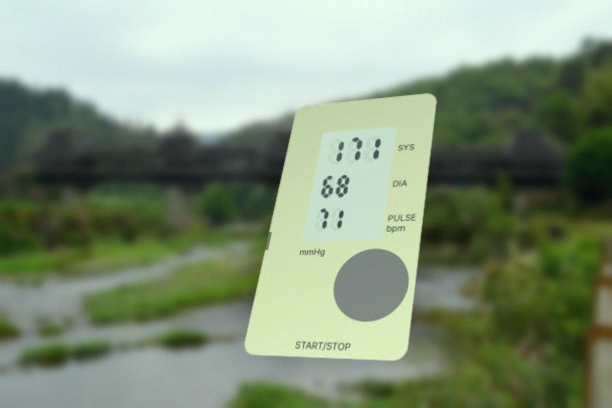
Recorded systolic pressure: 171 mmHg
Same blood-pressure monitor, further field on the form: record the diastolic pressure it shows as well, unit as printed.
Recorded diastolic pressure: 68 mmHg
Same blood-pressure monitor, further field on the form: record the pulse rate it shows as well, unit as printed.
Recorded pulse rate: 71 bpm
